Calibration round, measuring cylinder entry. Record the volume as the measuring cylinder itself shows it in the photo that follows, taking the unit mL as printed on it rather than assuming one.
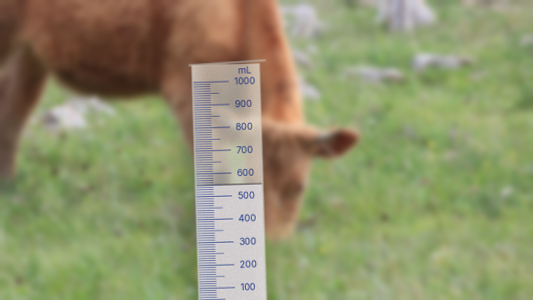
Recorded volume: 550 mL
